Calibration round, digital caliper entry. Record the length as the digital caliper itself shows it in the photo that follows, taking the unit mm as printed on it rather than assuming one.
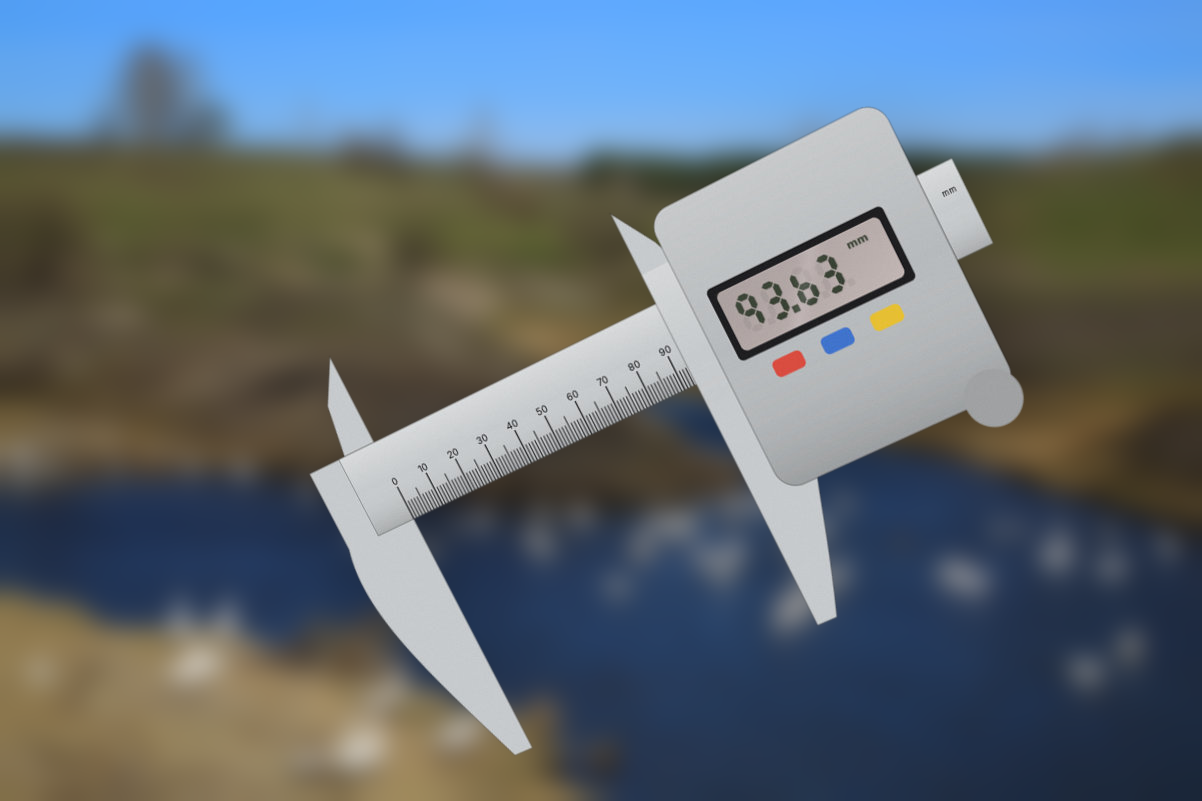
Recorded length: 93.63 mm
